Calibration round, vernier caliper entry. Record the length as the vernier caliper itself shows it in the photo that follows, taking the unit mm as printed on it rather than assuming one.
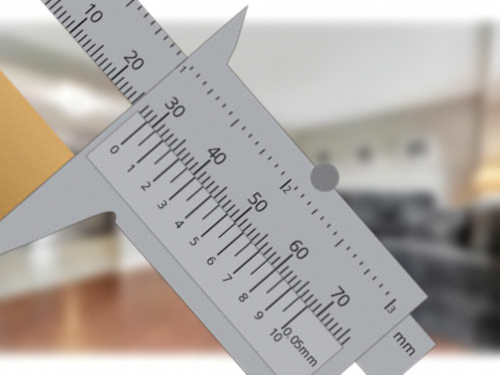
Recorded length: 28.8 mm
